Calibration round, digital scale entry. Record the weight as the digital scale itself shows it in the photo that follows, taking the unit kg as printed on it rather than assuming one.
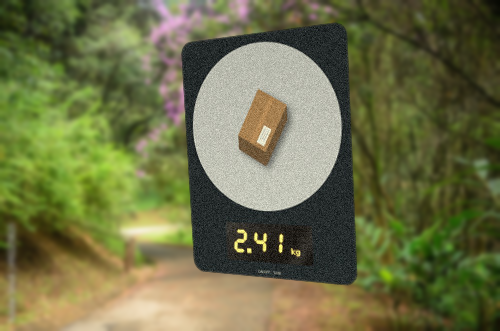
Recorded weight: 2.41 kg
